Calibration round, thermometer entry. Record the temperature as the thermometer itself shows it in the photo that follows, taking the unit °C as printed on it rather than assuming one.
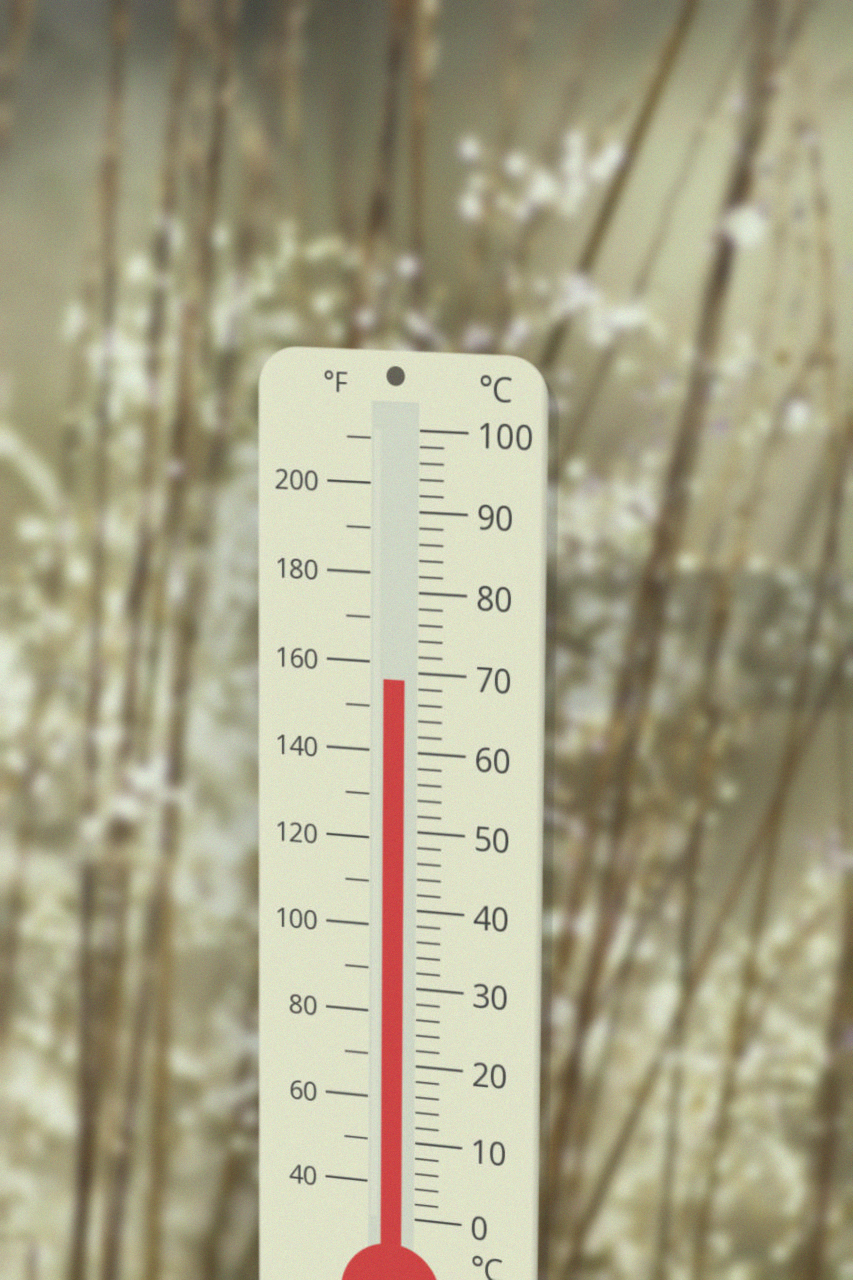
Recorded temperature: 69 °C
